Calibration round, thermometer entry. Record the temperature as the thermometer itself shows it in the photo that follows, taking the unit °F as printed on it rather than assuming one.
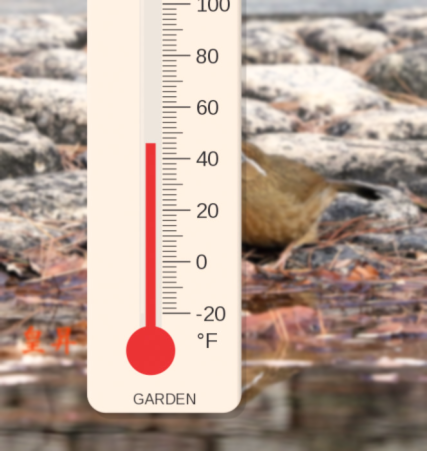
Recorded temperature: 46 °F
